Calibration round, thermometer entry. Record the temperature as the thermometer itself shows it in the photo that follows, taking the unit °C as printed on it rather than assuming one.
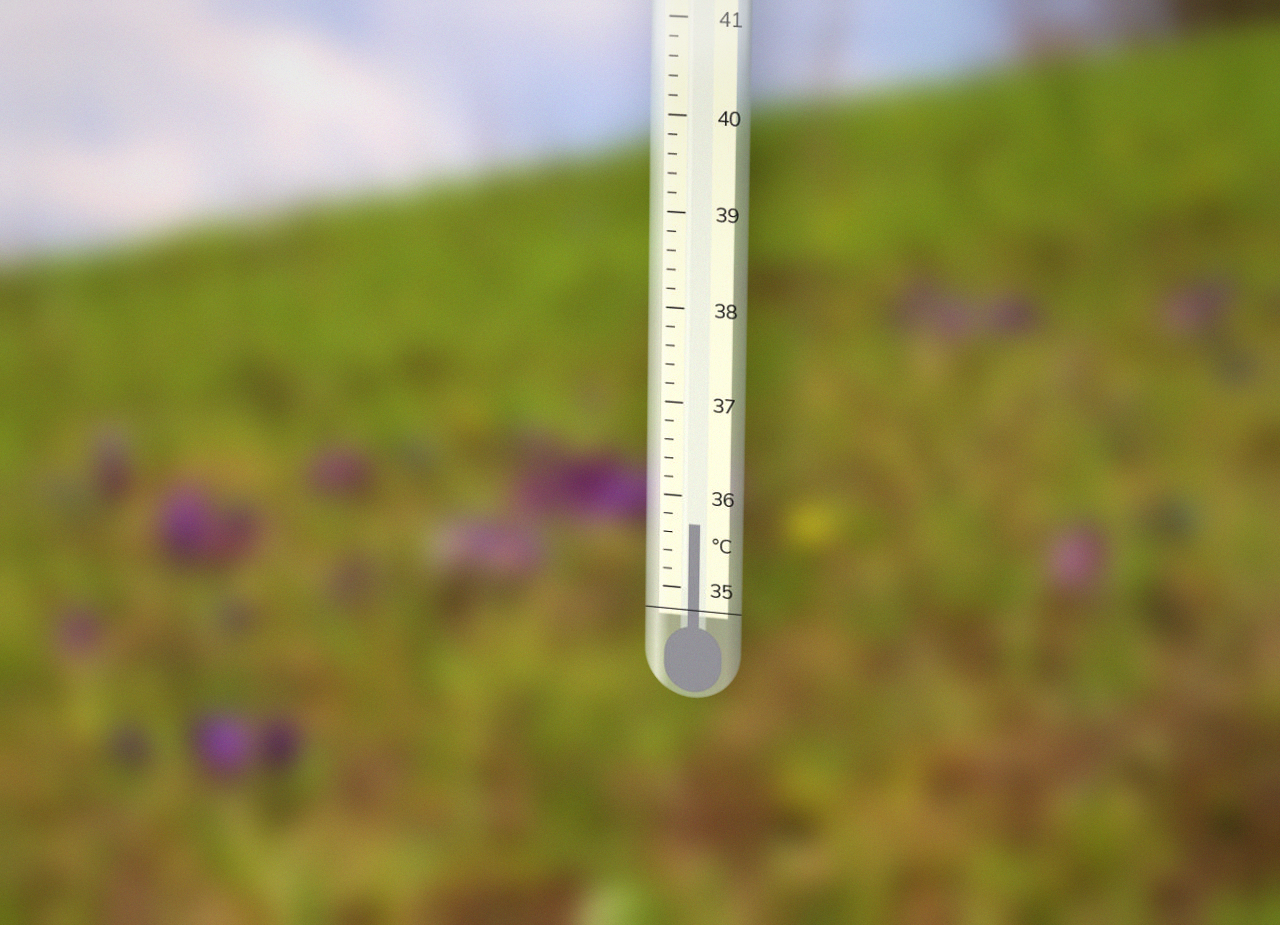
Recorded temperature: 35.7 °C
